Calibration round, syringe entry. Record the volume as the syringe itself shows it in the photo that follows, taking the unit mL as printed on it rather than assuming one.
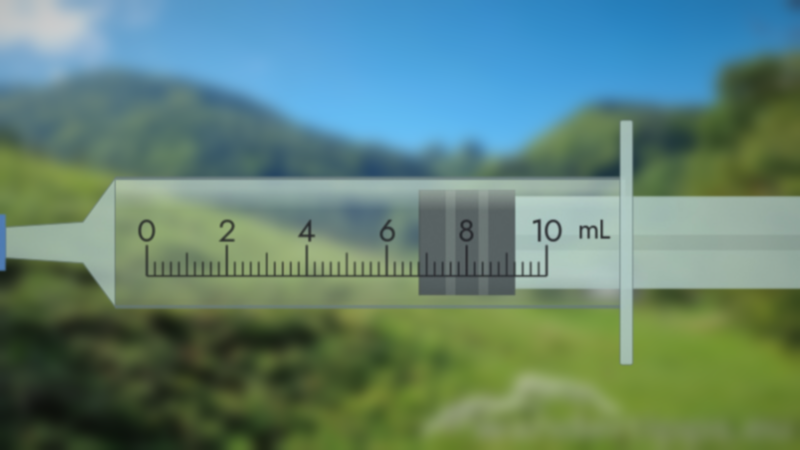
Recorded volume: 6.8 mL
